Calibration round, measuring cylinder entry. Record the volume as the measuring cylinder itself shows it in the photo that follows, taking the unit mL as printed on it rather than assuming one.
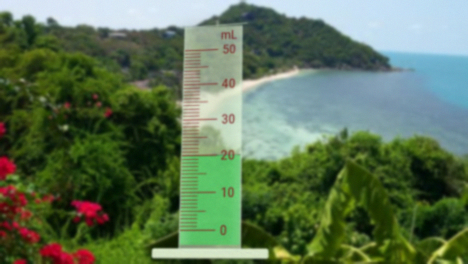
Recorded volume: 20 mL
